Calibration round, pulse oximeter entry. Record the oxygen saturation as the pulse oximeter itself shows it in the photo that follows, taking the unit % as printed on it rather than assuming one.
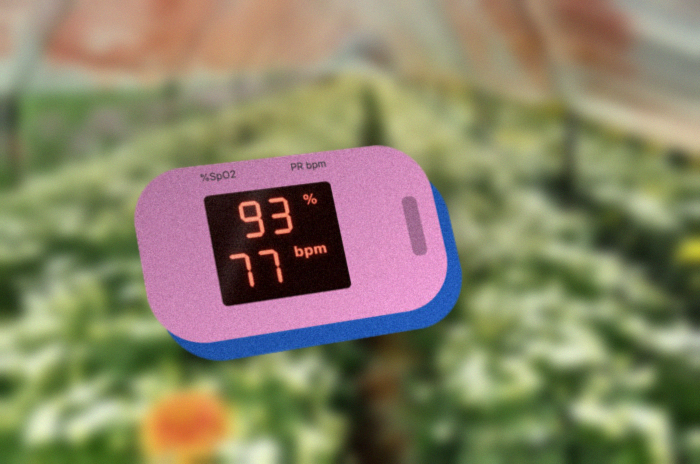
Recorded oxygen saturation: 93 %
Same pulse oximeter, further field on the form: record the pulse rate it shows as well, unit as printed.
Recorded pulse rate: 77 bpm
